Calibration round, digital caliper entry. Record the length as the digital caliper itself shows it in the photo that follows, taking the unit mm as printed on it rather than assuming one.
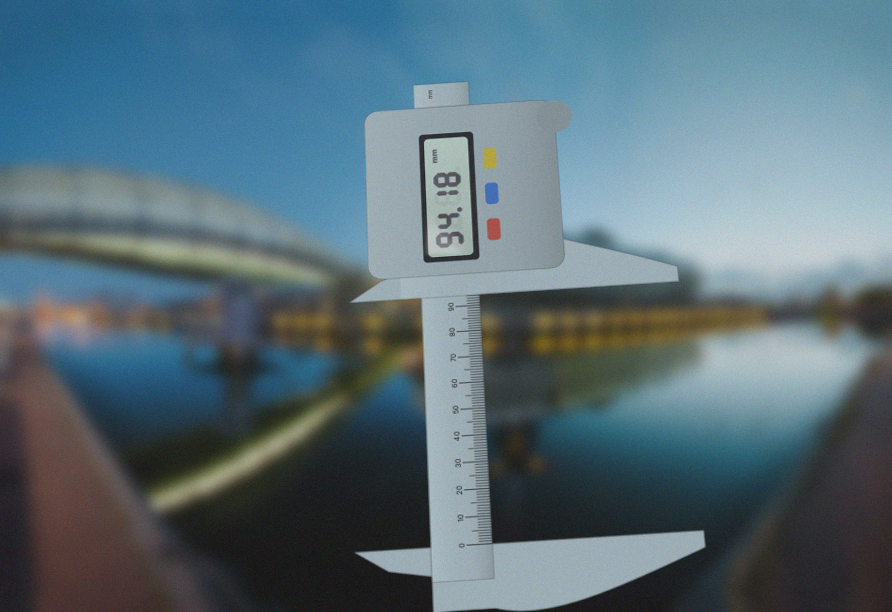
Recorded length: 94.18 mm
